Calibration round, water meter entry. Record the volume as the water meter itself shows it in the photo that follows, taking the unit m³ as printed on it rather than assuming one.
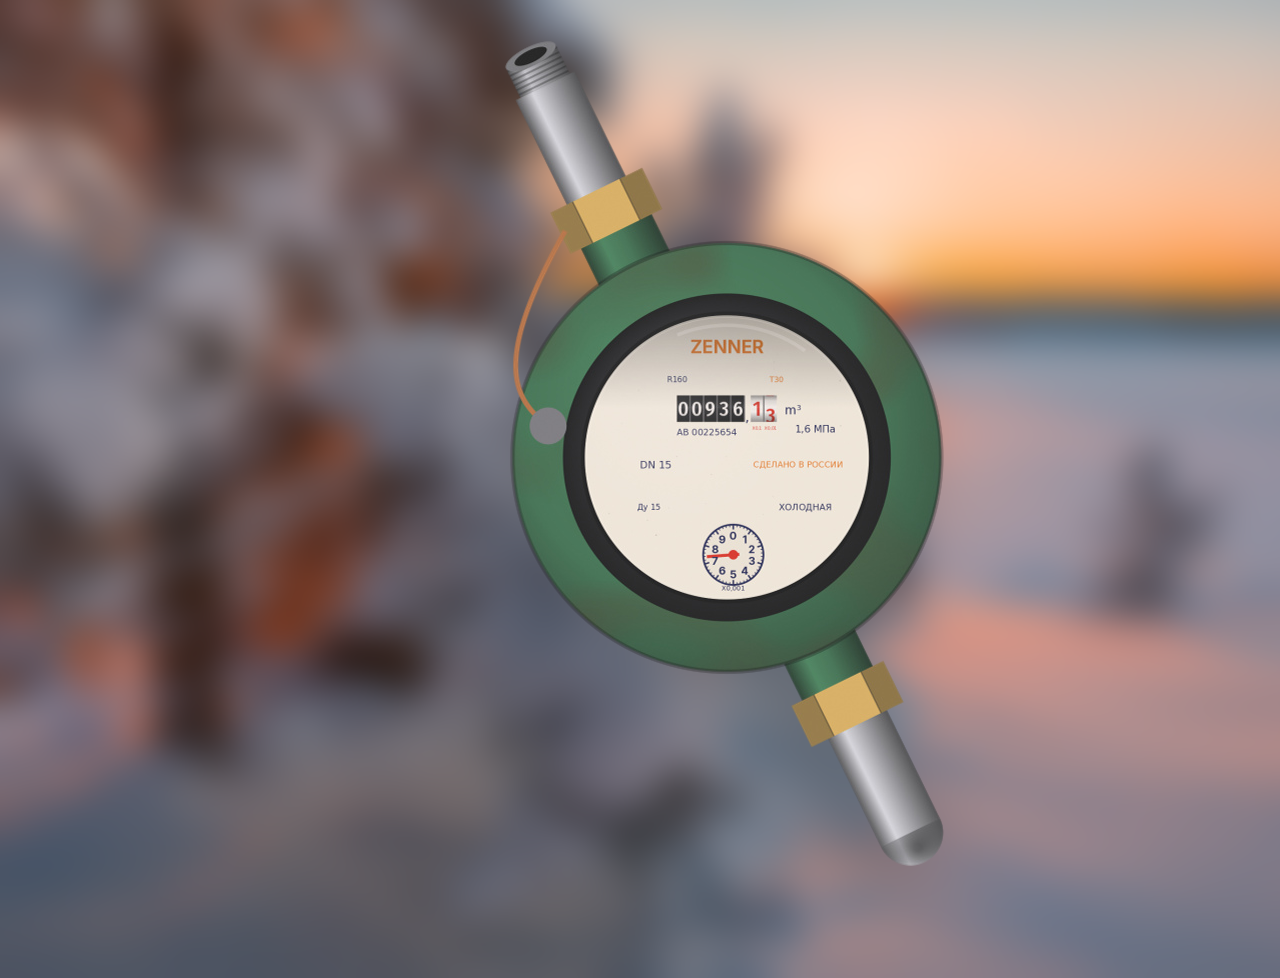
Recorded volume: 936.127 m³
